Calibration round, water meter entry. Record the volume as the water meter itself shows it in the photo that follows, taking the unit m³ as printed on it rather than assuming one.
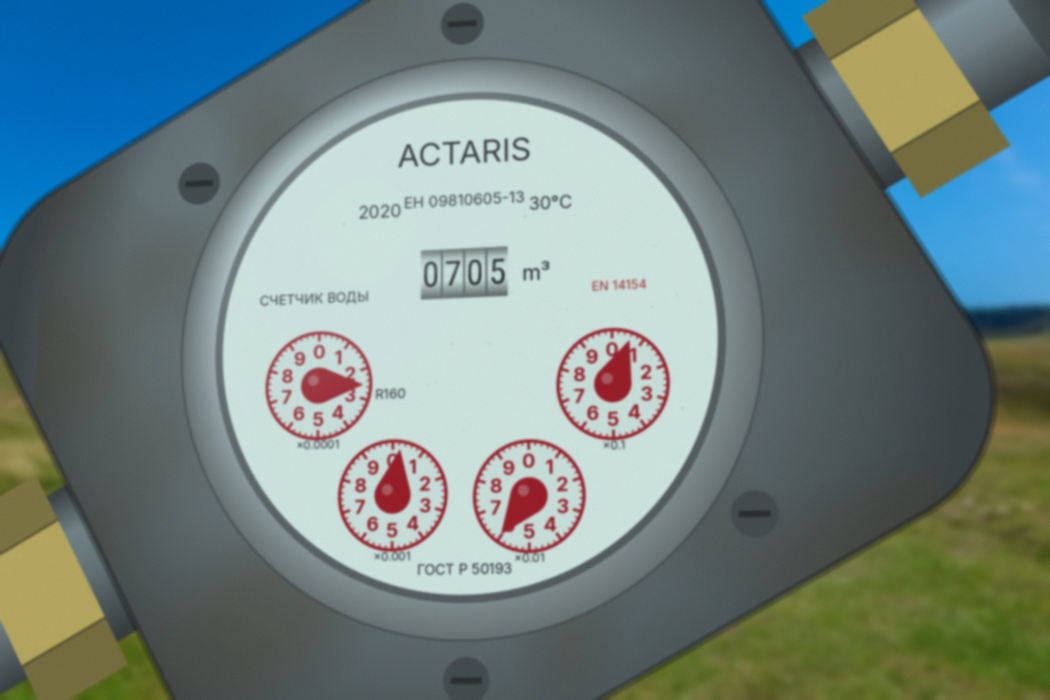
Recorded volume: 705.0602 m³
